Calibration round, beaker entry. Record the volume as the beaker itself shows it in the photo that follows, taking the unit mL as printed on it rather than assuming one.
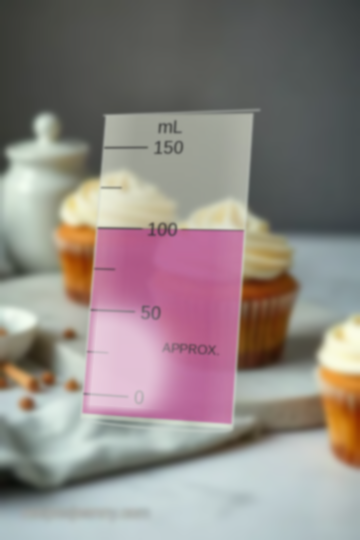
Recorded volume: 100 mL
